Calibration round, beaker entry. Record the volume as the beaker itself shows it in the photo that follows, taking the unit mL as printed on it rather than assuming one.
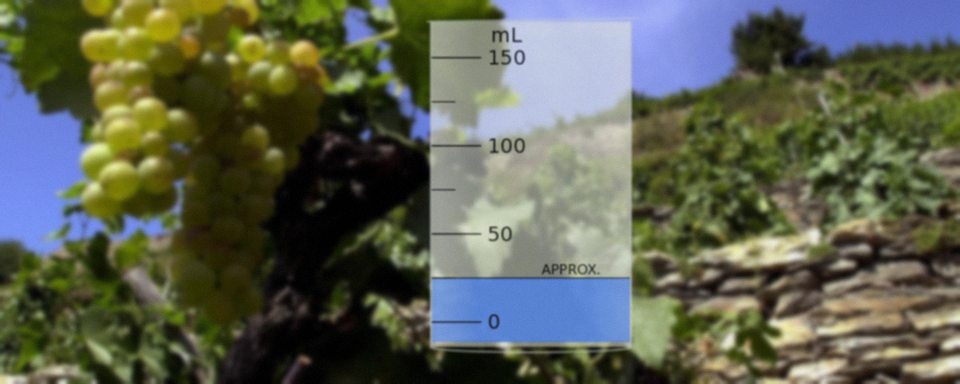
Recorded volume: 25 mL
